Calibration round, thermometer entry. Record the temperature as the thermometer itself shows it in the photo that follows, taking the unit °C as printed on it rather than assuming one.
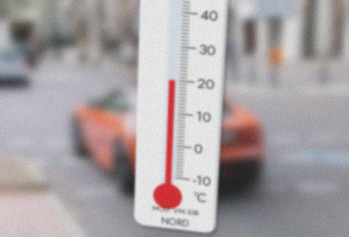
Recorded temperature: 20 °C
